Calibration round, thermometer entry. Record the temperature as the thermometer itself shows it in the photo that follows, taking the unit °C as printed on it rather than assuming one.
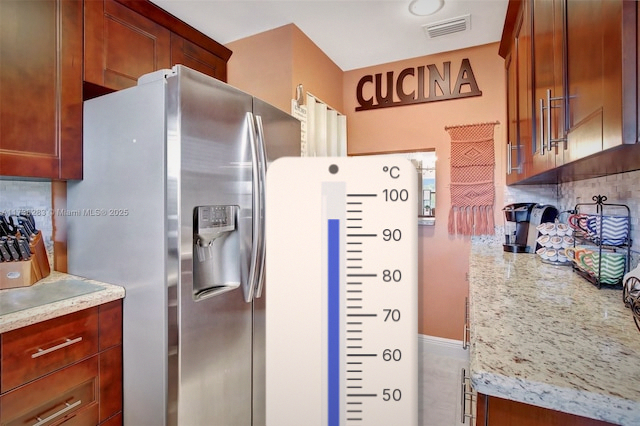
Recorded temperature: 94 °C
